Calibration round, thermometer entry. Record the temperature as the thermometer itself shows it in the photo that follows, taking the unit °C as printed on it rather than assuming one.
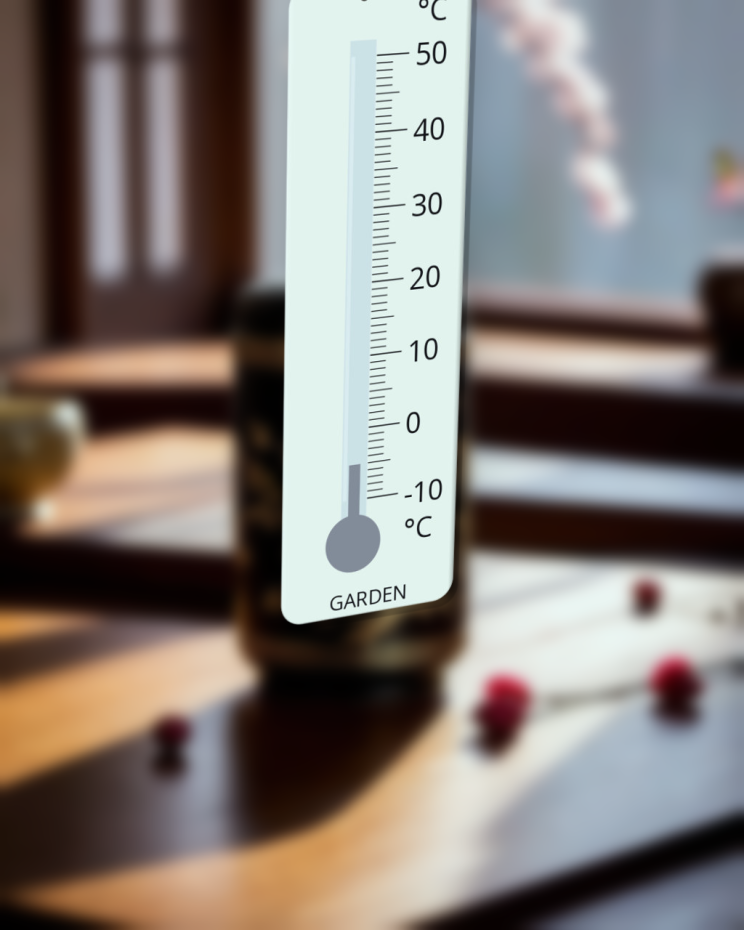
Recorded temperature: -5 °C
